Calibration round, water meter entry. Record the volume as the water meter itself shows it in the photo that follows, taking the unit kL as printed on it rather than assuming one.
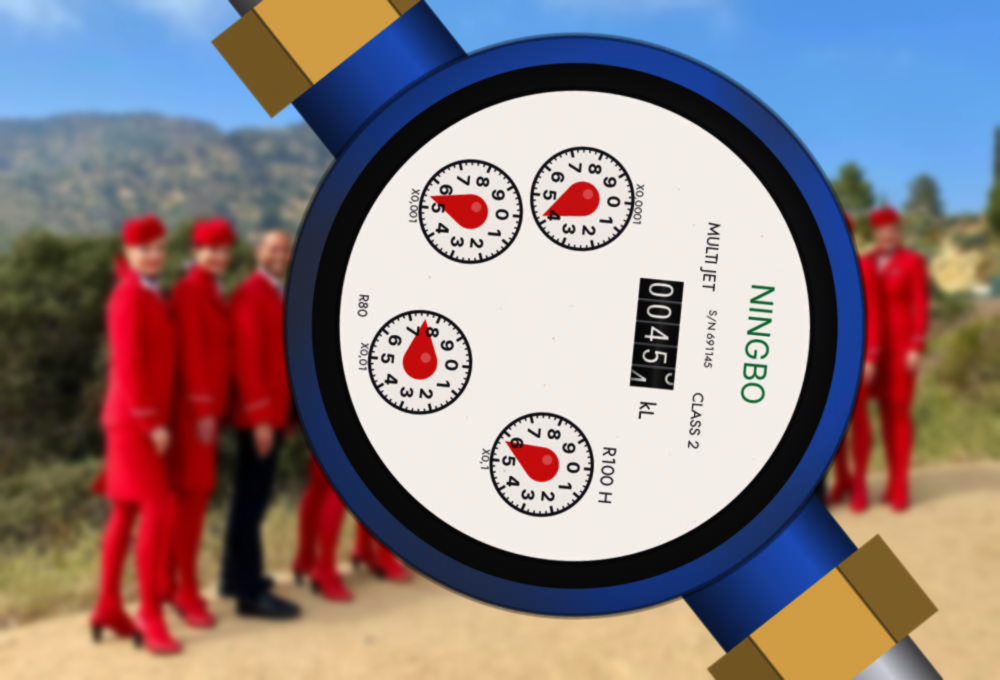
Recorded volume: 453.5754 kL
